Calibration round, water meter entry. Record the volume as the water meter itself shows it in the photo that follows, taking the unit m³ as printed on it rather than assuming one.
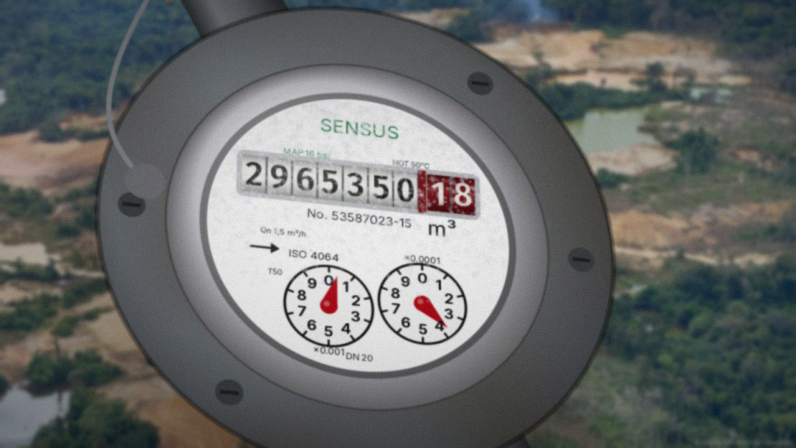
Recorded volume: 2965350.1803 m³
